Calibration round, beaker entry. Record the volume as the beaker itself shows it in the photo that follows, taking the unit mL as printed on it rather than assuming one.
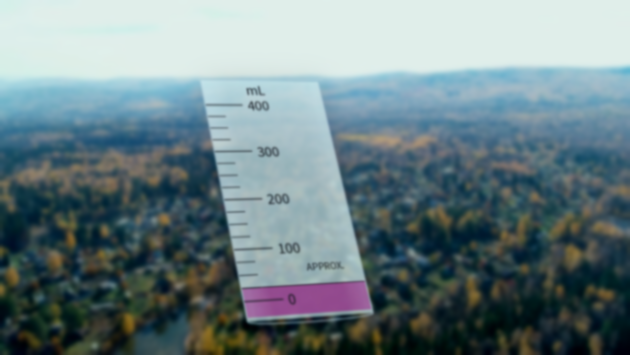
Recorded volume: 25 mL
